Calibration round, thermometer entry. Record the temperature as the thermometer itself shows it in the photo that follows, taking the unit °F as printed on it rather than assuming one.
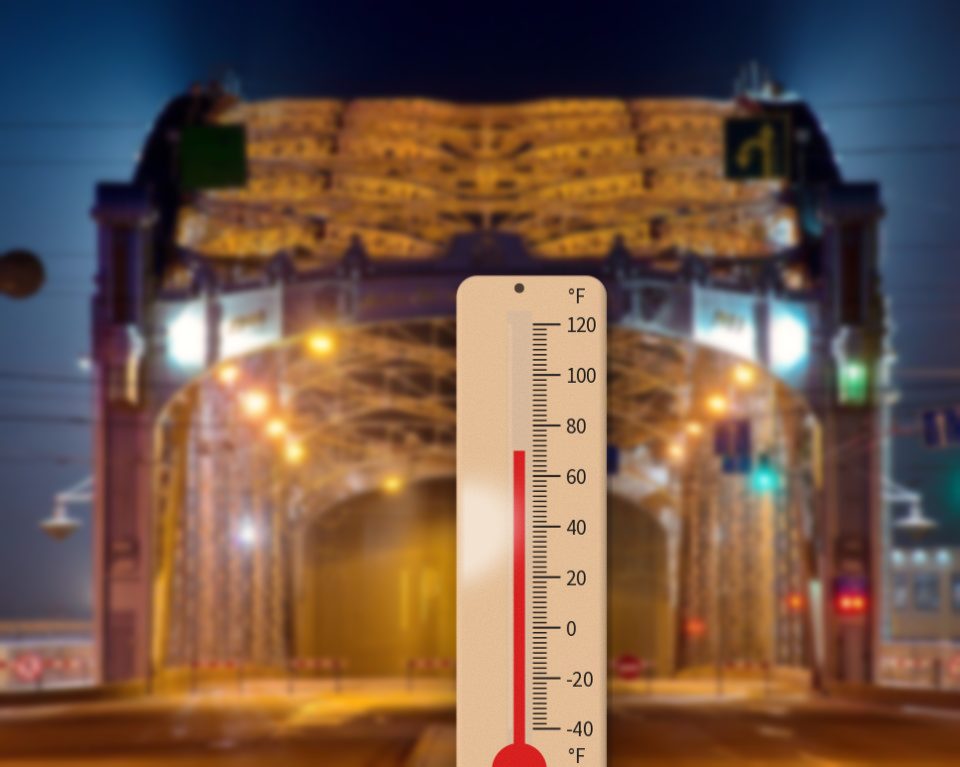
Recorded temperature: 70 °F
